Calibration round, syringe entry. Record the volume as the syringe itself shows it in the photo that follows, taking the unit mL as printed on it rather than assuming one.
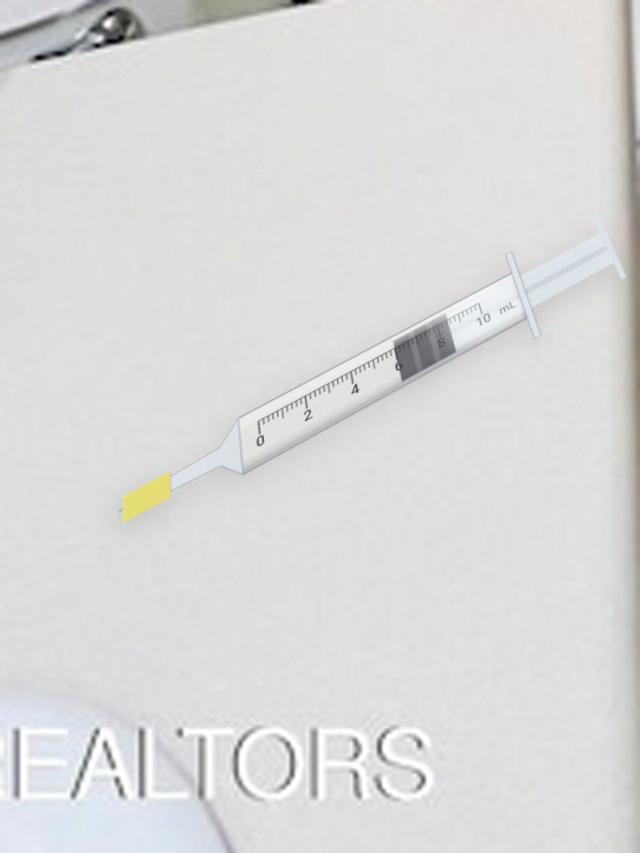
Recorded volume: 6 mL
